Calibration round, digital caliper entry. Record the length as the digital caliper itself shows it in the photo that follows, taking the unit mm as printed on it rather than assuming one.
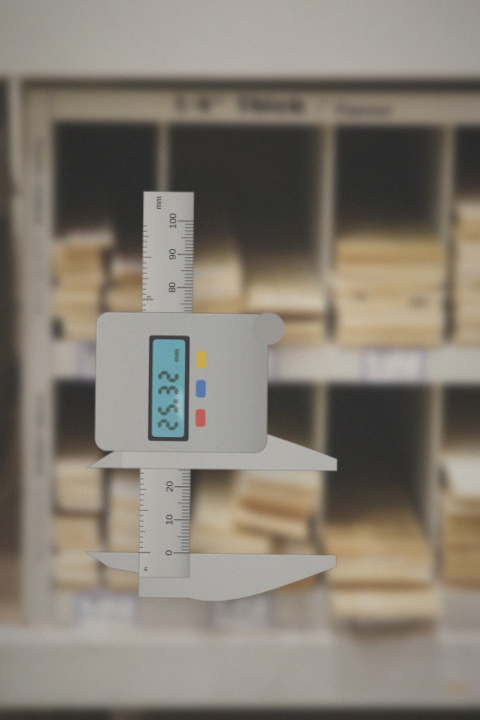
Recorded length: 25.32 mm
